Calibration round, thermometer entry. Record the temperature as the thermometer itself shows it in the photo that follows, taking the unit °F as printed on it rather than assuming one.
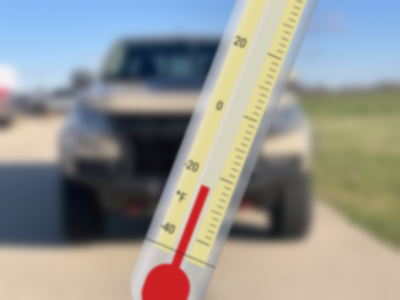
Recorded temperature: -24 °F
